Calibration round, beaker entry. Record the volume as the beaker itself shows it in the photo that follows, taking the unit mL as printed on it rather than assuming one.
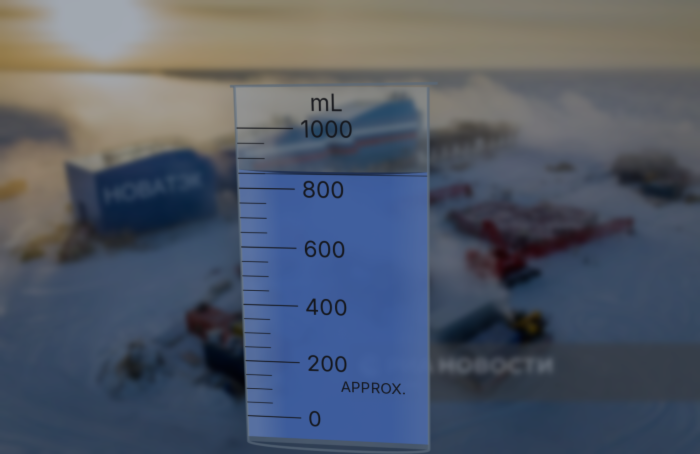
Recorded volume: 850 mL
